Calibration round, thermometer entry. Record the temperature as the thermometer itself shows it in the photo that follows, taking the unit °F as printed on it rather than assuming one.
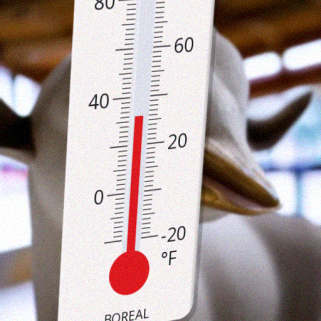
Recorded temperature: 32 °F
